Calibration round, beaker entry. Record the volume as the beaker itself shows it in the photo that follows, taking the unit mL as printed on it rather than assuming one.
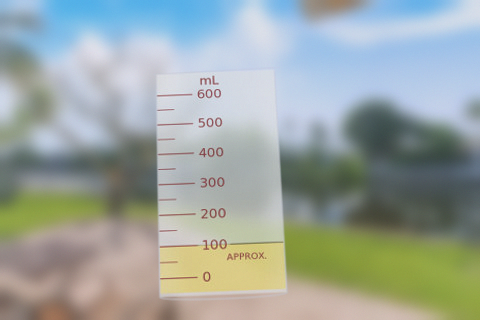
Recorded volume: 100 mL
